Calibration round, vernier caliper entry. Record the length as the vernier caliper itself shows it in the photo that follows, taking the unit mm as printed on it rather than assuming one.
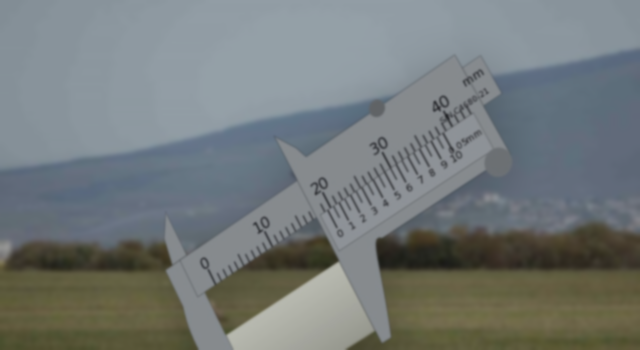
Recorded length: 19.5 mm
